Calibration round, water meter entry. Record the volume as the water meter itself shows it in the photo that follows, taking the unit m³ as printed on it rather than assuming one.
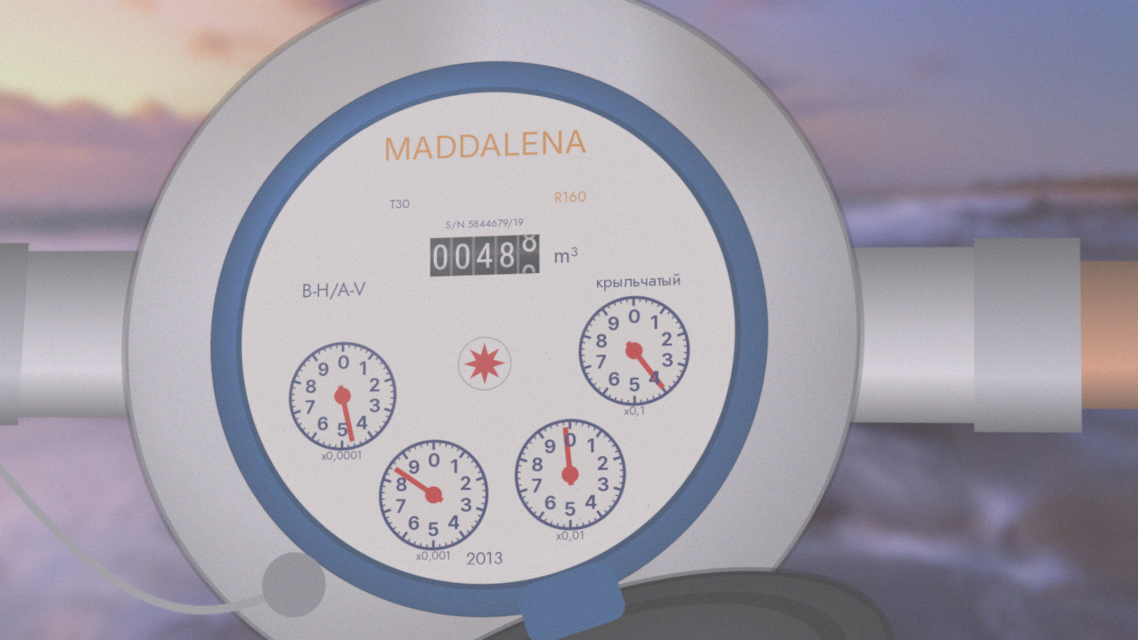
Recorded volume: 488.3984 m³
